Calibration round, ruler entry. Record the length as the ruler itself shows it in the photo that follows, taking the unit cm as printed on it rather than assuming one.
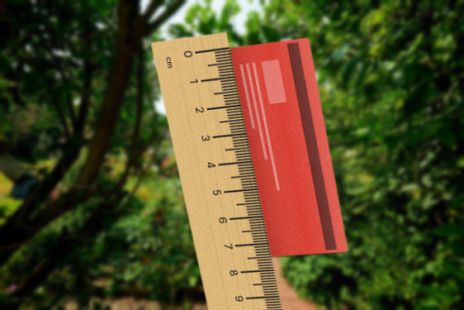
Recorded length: 7.5 cm
